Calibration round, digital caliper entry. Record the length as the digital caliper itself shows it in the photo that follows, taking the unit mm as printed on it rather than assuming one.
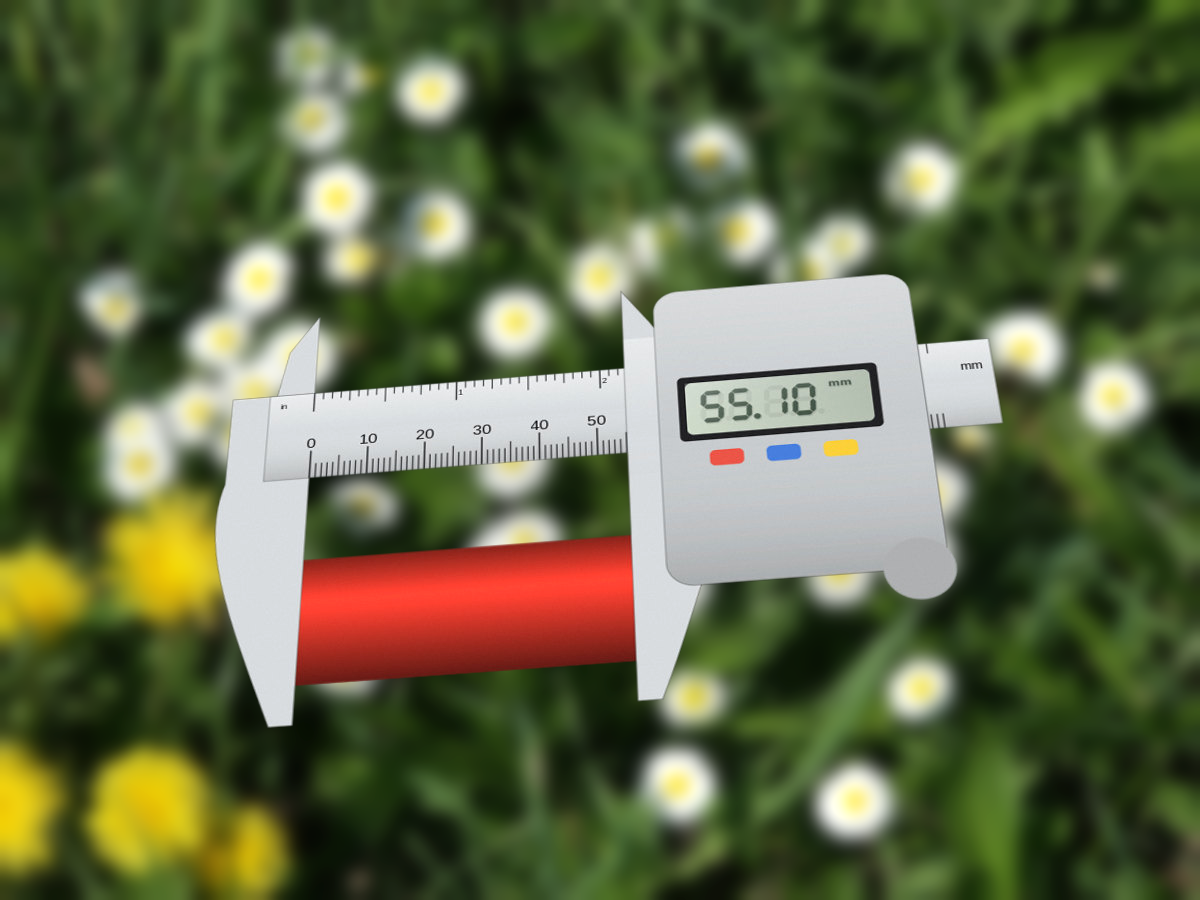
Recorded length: 55.10 mm
